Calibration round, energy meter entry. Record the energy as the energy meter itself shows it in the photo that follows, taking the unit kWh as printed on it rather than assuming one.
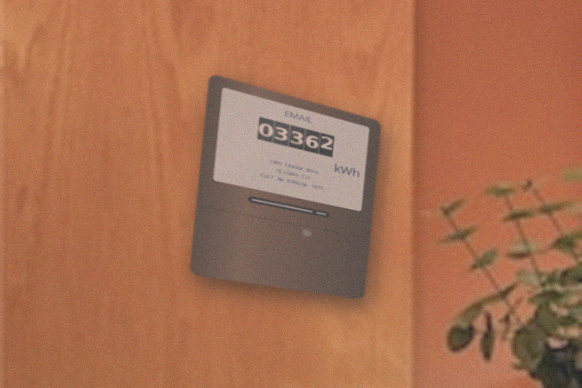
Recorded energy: 3362 kWh
